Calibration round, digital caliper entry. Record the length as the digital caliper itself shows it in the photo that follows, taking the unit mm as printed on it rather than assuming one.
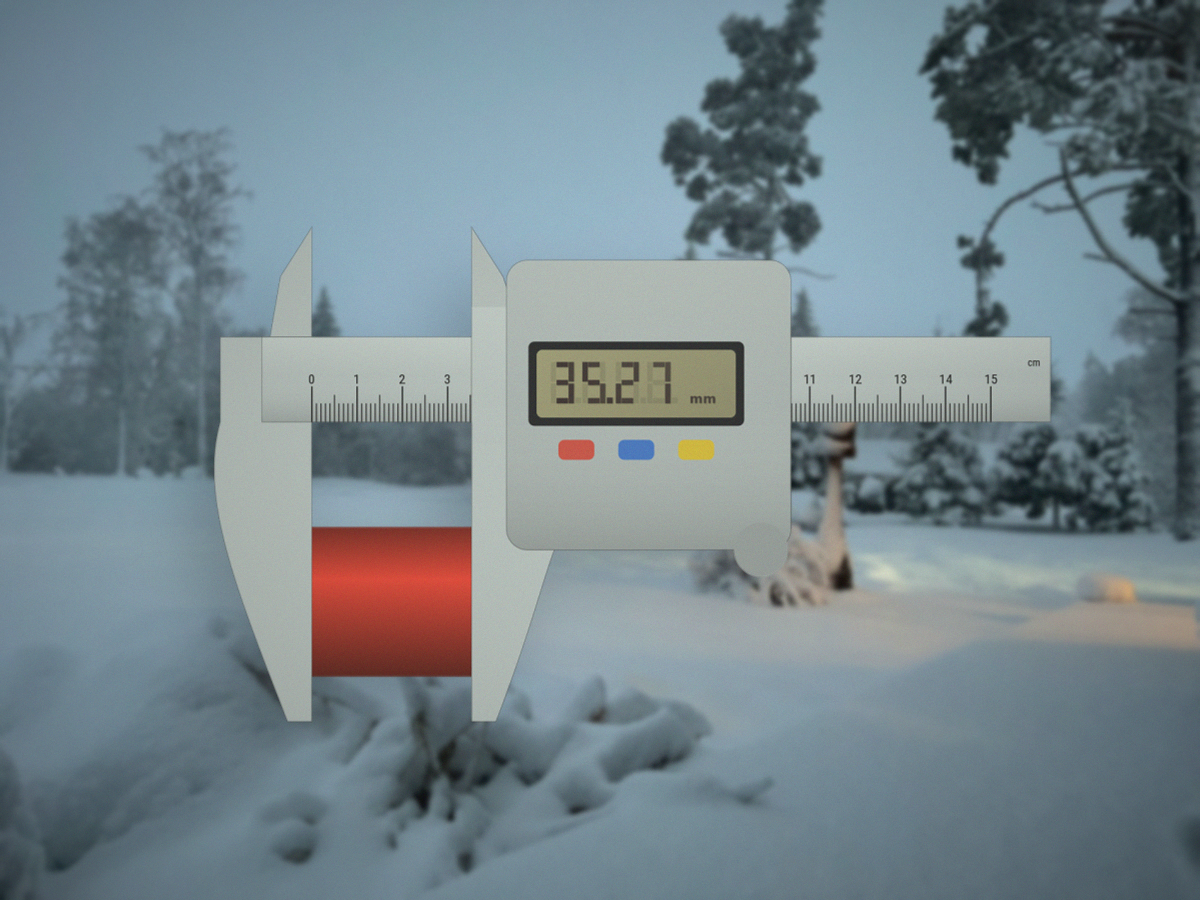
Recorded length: 35.27 mm
